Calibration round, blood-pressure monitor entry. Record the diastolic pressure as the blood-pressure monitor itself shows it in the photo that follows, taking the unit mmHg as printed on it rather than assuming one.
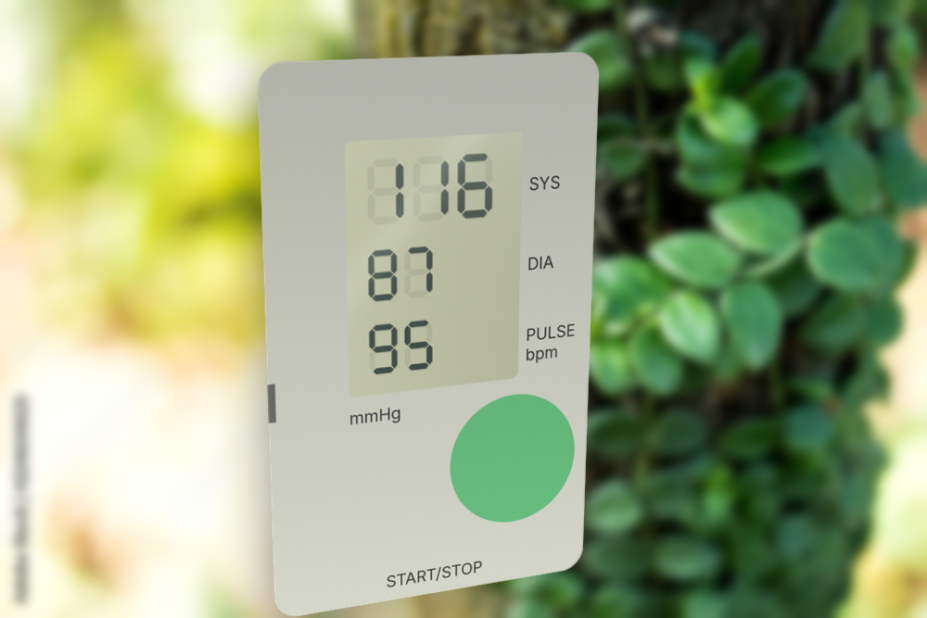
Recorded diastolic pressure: 87 mmHg
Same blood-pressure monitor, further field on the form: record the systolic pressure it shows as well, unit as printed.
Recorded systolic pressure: 116 mmHg
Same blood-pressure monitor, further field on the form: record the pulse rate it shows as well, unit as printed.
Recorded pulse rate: 95 bpm
